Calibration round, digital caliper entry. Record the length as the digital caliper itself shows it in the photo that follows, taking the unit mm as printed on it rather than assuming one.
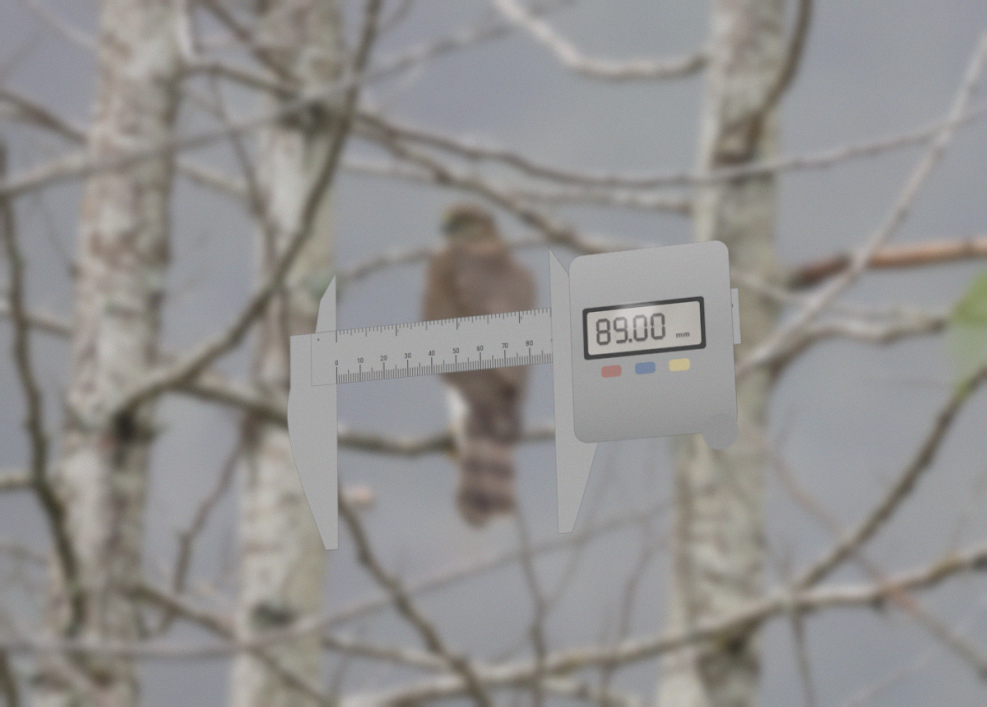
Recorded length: 89.00 mm
